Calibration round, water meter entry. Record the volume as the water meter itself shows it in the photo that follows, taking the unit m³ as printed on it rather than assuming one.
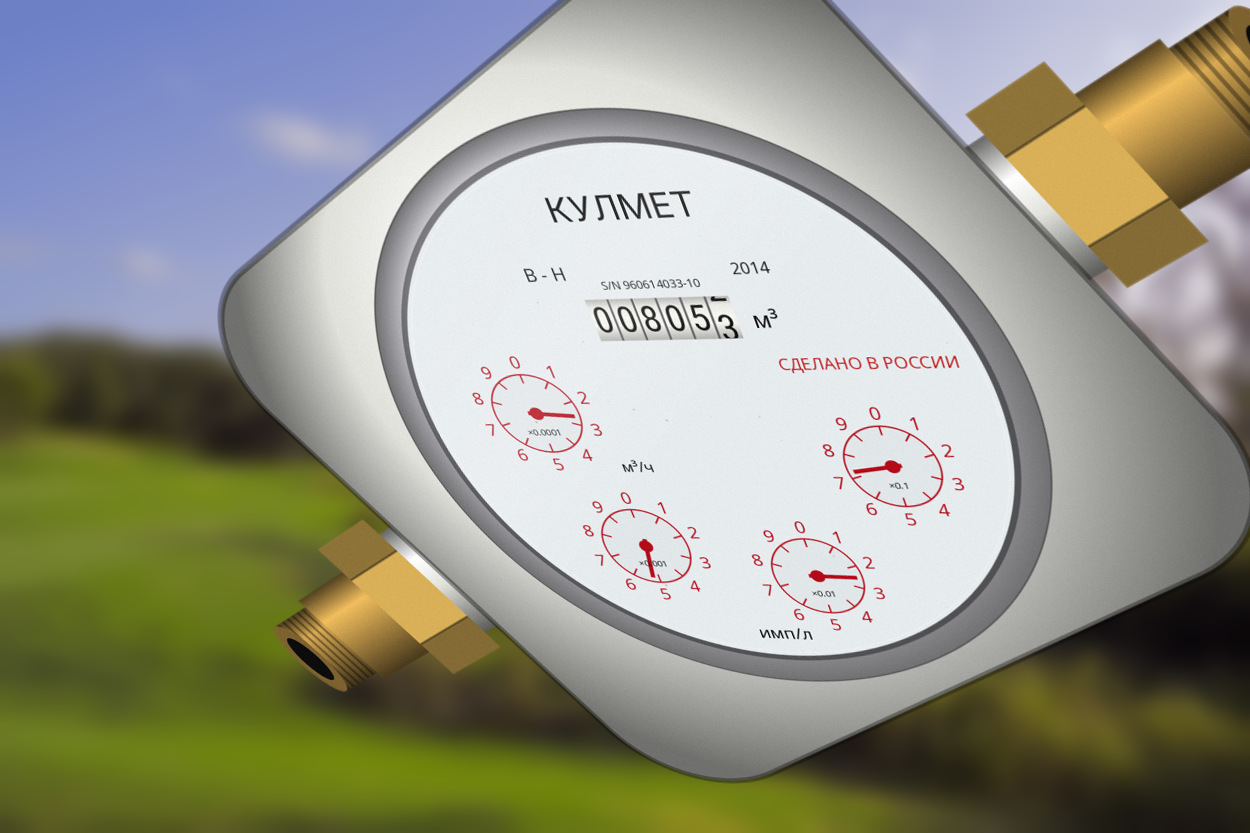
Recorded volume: 8052.7252 m³
